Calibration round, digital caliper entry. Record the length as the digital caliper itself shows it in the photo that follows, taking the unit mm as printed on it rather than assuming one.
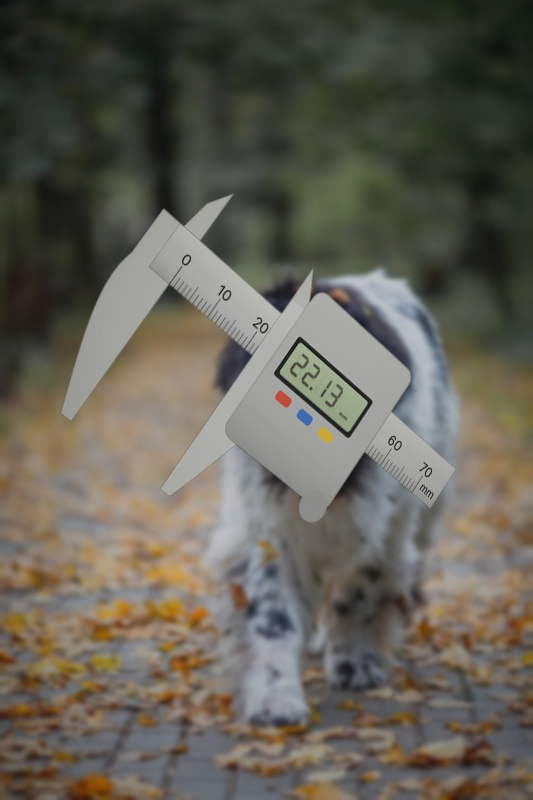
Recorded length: 22.13 mm
